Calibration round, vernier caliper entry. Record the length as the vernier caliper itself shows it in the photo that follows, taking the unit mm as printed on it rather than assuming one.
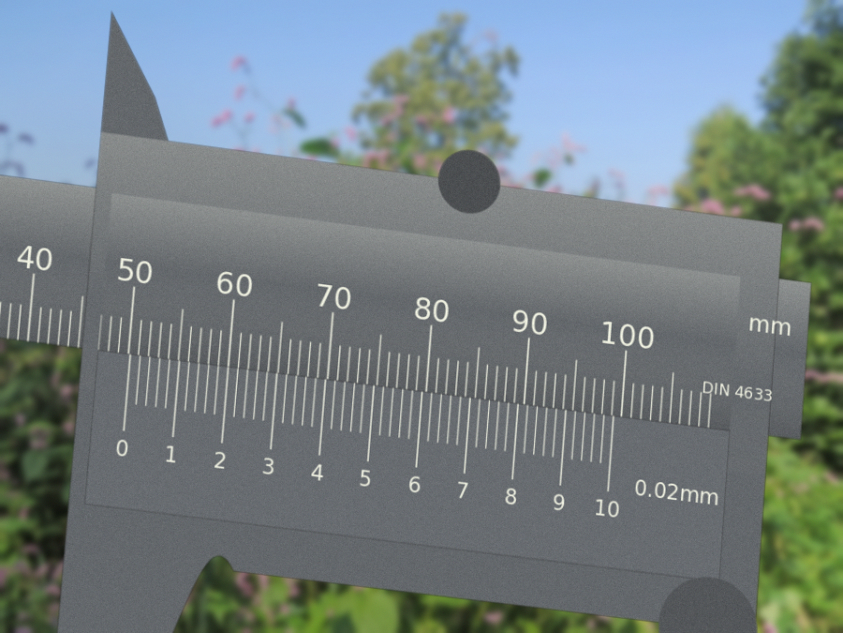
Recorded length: 50.2 mm
